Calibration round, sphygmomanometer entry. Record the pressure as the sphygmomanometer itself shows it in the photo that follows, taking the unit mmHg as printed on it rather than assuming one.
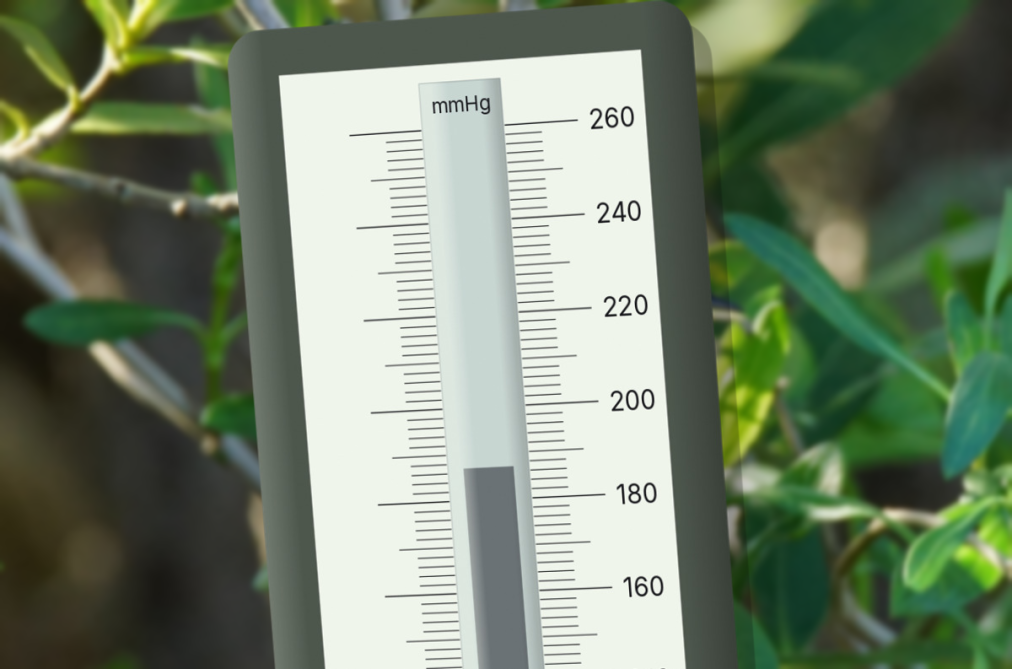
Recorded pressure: 187 mmHg
